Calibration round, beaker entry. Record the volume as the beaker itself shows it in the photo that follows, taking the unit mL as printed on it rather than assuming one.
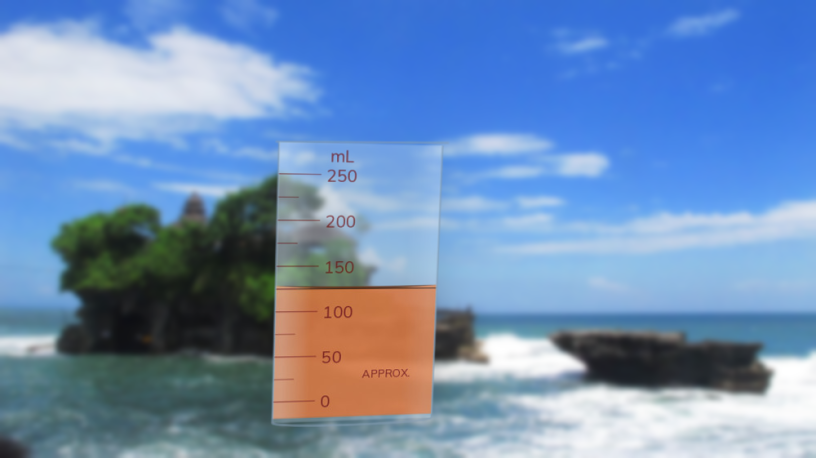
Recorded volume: 125 mL
